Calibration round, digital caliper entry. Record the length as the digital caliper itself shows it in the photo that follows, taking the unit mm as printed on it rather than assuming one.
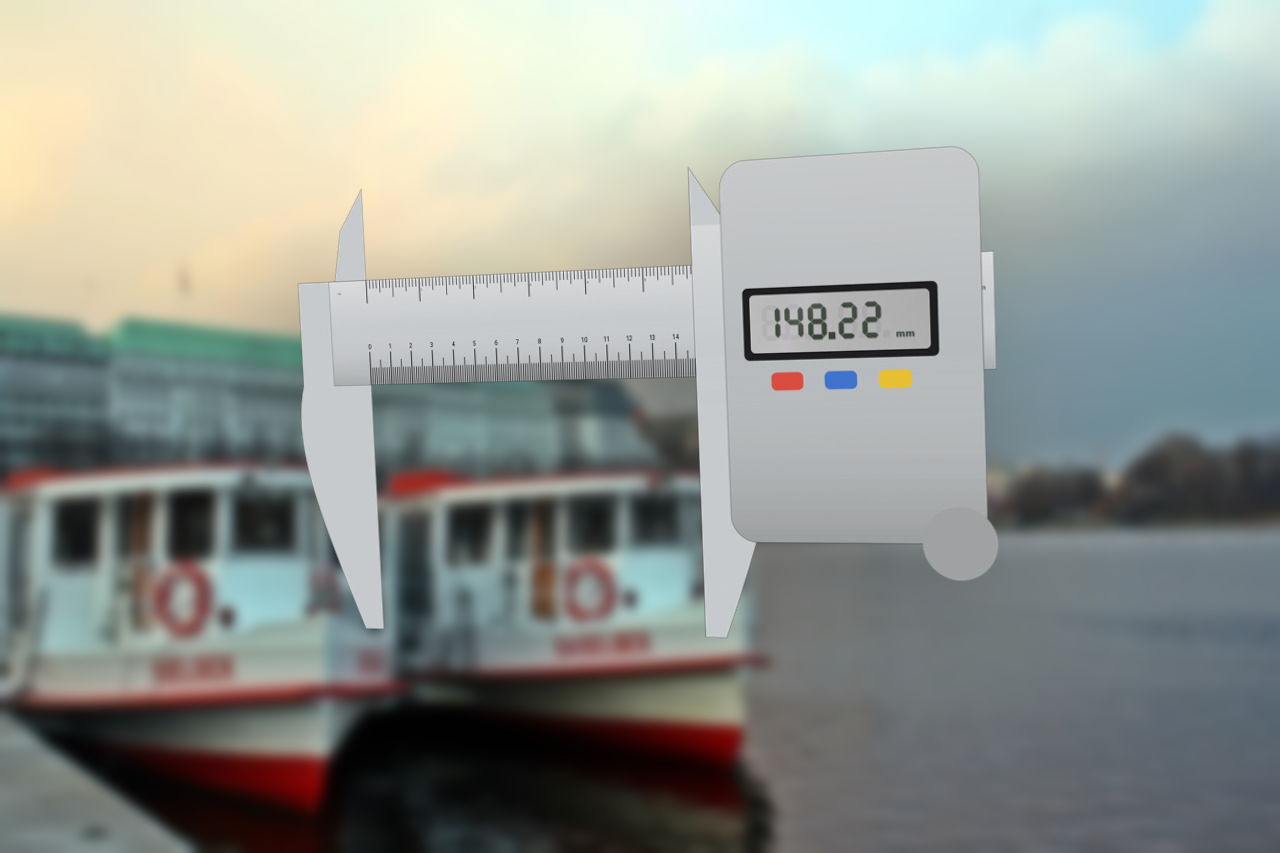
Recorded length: 148.22 mm
